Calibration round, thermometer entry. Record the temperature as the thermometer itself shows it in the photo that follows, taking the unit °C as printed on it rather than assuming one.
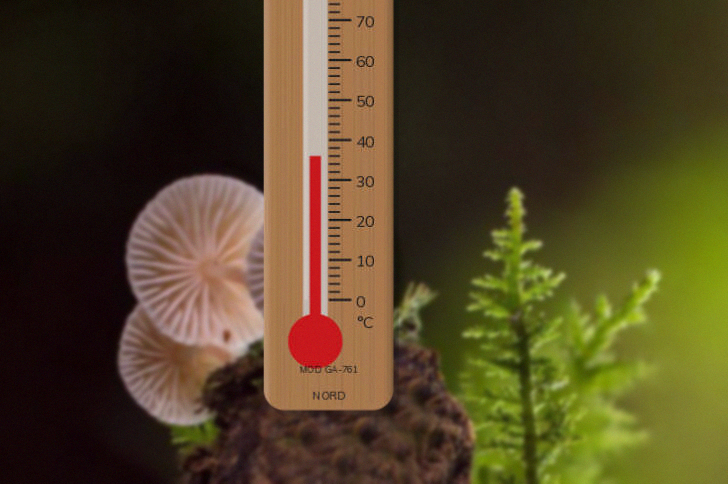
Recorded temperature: 36 °C
